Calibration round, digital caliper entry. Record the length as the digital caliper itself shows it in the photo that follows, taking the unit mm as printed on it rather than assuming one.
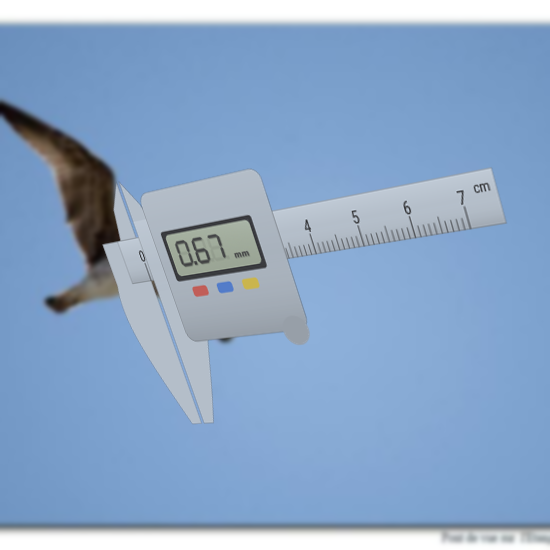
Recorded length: 0.67 mm
